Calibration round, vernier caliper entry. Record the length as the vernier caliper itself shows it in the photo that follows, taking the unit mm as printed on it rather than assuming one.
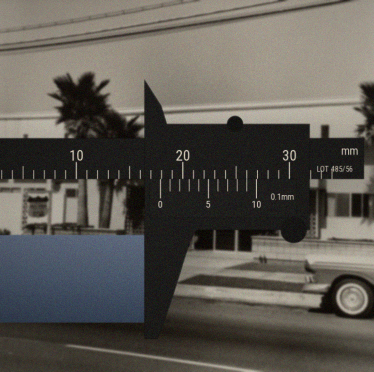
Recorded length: 17.9 mm
